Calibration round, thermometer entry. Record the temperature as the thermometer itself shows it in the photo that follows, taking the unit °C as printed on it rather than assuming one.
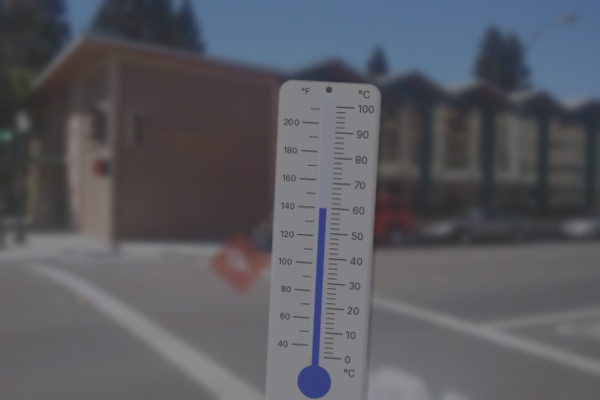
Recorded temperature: 60 °C
